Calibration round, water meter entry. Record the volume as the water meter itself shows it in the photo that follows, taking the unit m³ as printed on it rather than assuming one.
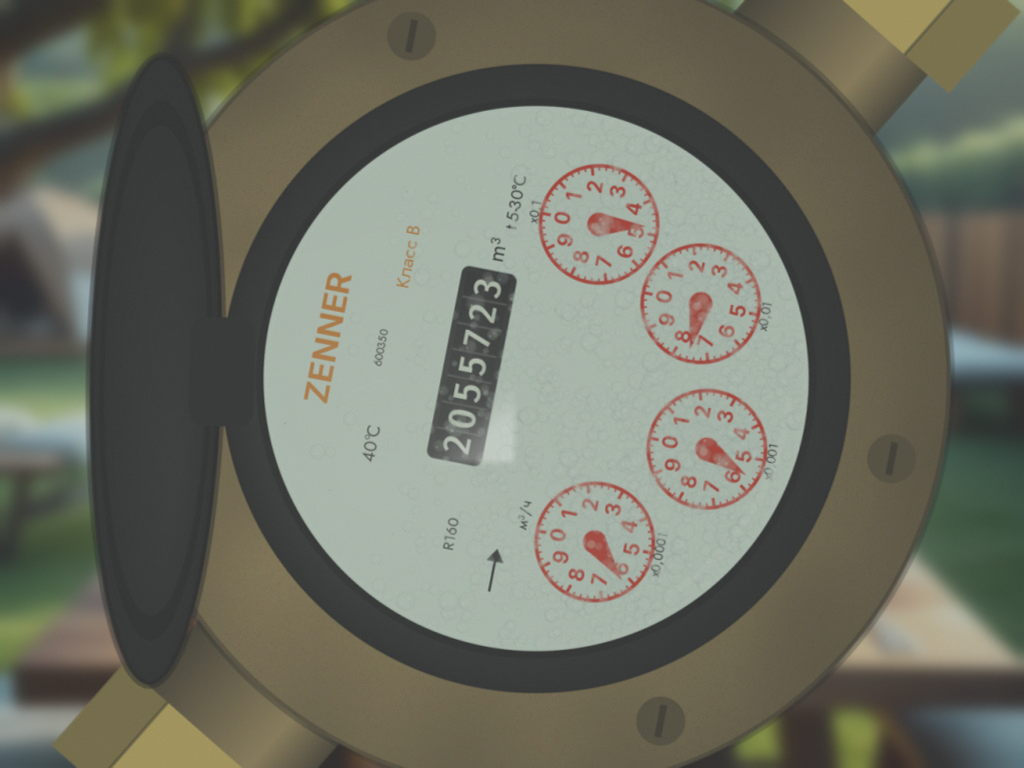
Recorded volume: 2055723.4756 m³
